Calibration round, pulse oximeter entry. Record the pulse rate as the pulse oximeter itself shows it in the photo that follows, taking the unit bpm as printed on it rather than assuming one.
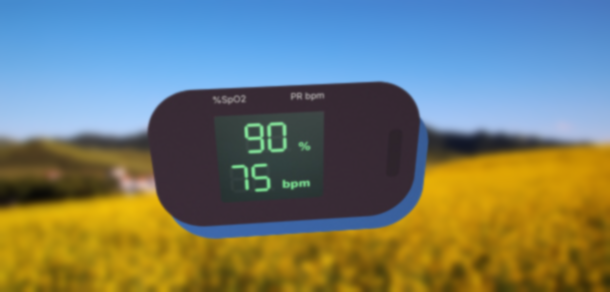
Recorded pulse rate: 75 bpm
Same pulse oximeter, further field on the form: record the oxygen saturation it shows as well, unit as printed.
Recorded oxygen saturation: 90 %
